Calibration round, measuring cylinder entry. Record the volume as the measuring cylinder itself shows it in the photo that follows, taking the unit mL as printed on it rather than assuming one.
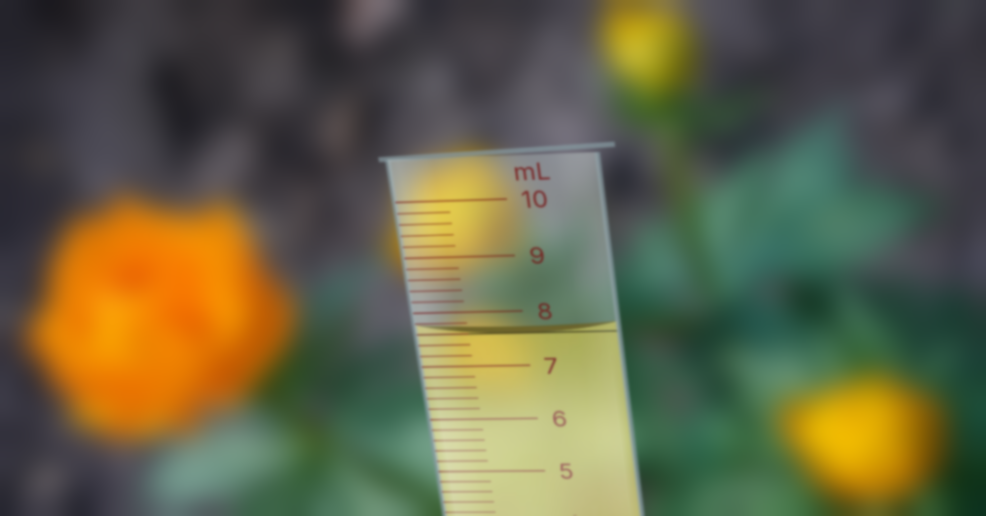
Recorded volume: 7.6 mL
